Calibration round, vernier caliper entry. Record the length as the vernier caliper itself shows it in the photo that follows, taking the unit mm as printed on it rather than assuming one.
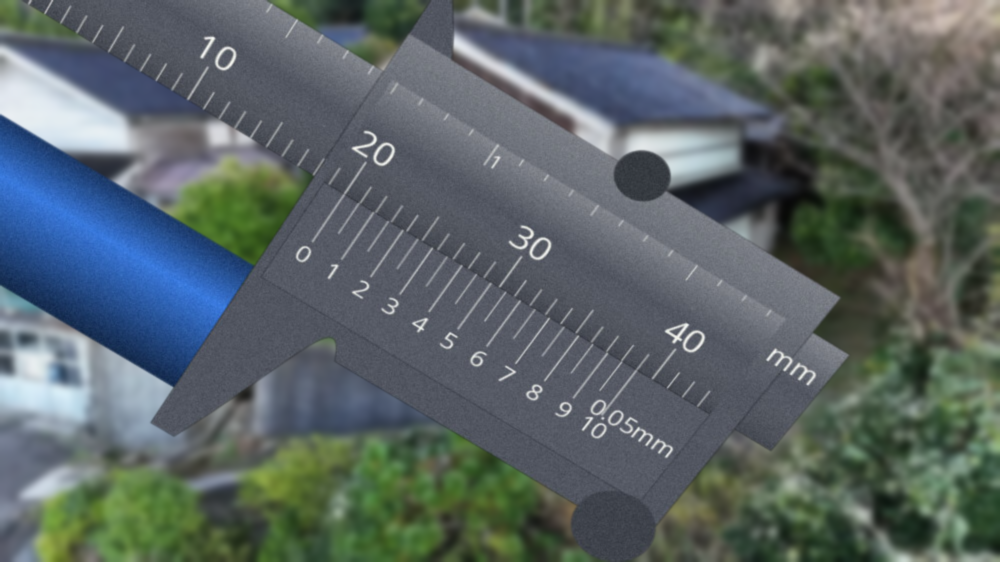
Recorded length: 20.0 mm
